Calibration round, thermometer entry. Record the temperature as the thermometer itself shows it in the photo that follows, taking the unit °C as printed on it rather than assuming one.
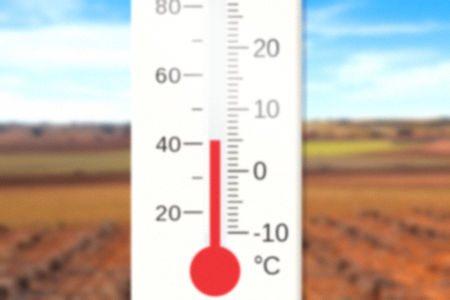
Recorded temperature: 5 °C
